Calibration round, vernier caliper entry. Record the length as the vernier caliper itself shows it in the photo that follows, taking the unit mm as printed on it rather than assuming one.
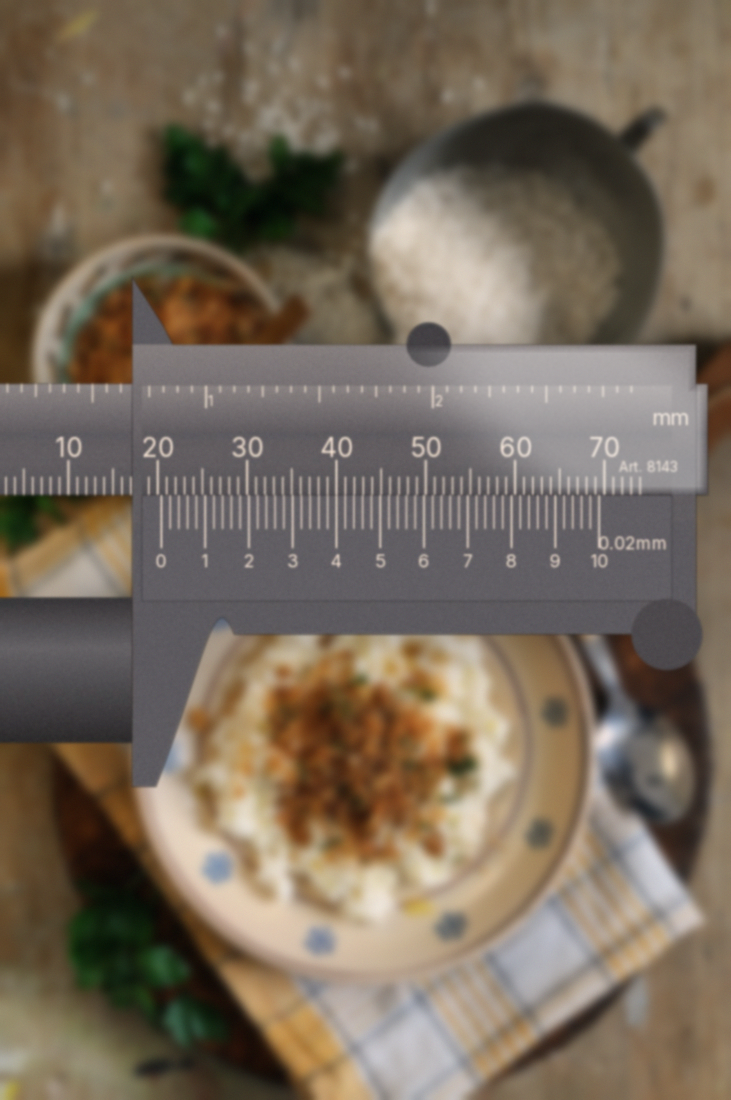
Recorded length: 20.4 mm
